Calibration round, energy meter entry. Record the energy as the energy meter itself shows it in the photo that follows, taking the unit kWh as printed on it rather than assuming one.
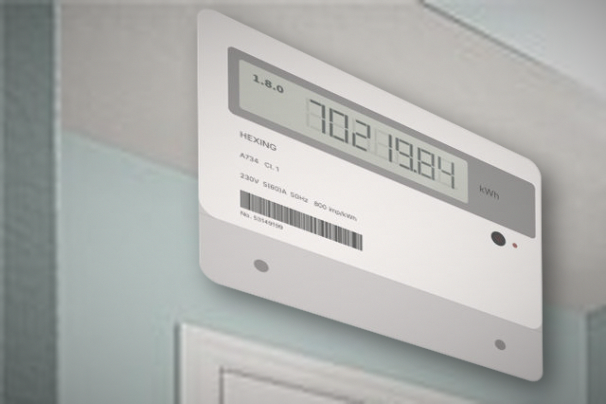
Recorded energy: 70219.84 kWh
